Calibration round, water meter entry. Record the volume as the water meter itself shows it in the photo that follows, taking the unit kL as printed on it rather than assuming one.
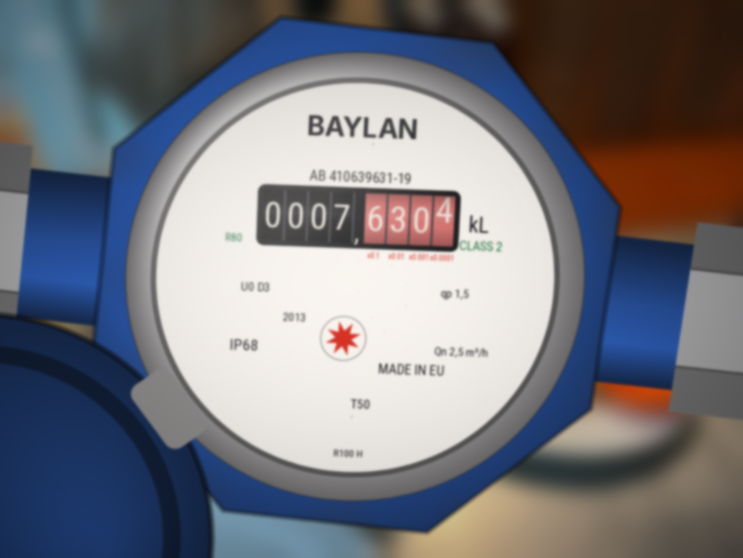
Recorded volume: 7.6304 kL
